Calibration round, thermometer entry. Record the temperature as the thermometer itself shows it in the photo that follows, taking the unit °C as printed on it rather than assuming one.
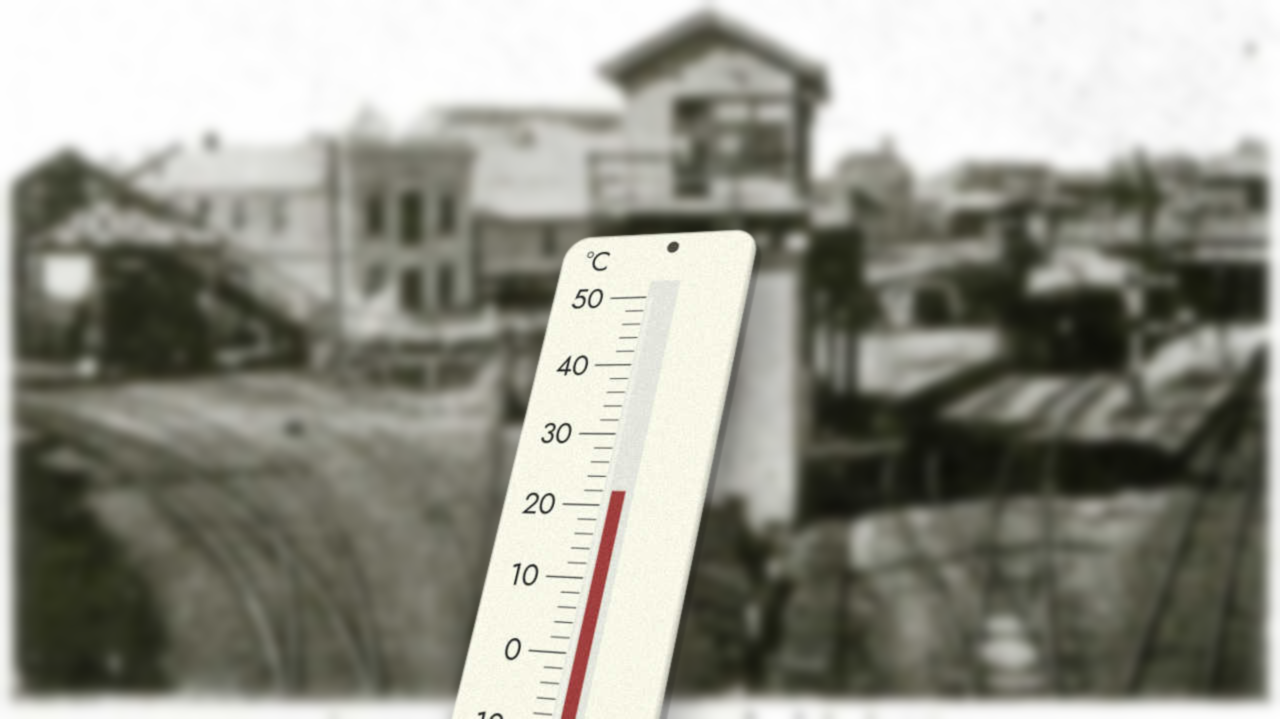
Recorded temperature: 22 °C
